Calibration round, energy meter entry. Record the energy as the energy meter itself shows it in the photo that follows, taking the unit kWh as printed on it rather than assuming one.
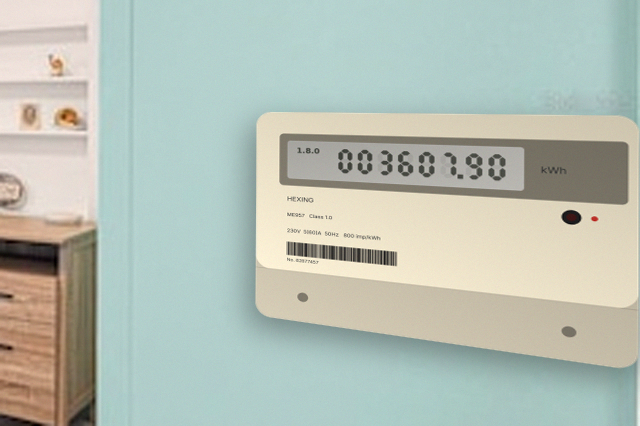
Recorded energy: 3607.90 kWh
